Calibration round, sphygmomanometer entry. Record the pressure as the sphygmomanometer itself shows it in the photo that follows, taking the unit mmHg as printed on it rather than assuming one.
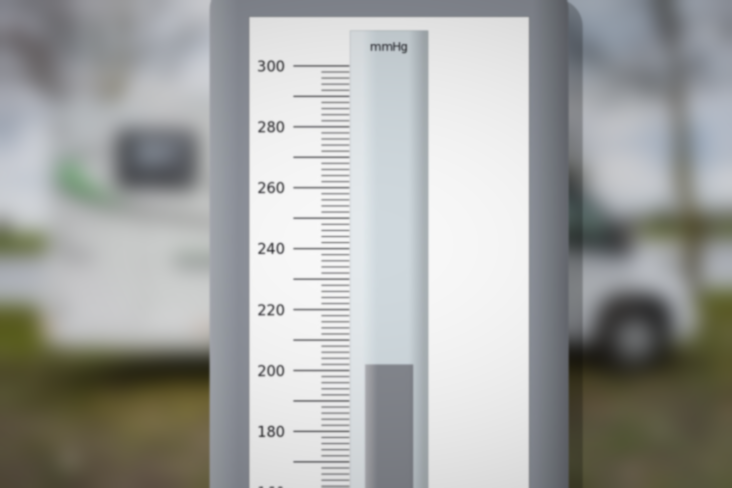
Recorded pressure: 202 mmHg
